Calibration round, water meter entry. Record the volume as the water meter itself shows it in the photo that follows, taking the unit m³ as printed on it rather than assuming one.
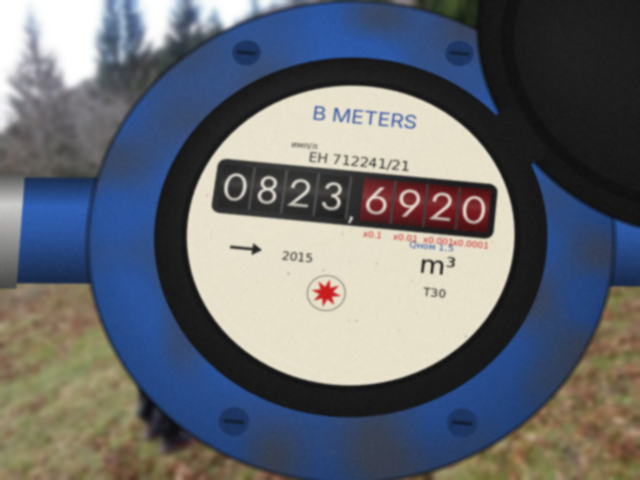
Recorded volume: 823.6920 m³
